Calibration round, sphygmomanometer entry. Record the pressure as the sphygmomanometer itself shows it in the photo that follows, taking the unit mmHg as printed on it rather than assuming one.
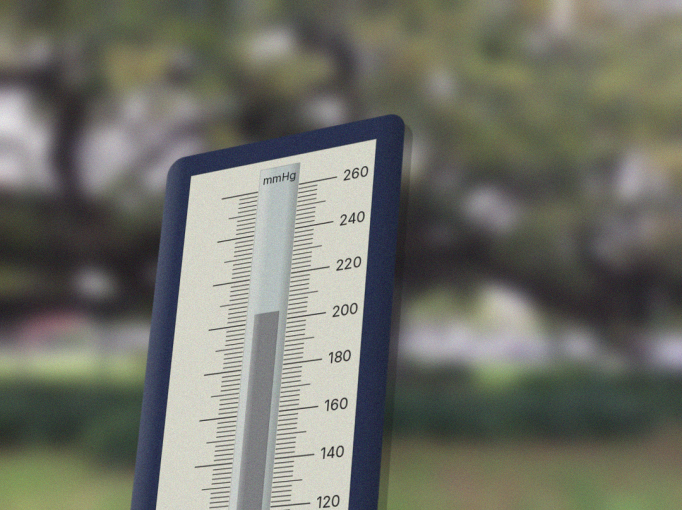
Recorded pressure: 204 mmHg
